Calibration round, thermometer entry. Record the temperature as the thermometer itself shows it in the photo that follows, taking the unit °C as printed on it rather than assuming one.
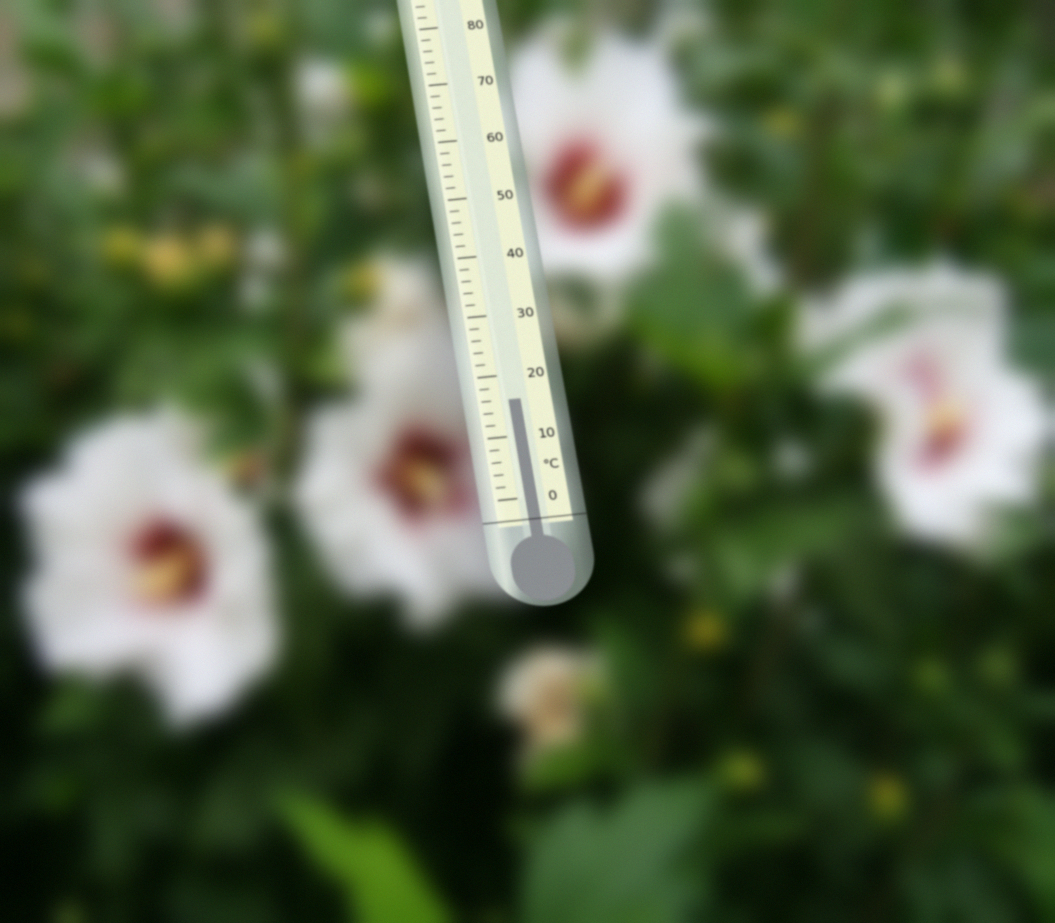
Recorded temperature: 16 °C
